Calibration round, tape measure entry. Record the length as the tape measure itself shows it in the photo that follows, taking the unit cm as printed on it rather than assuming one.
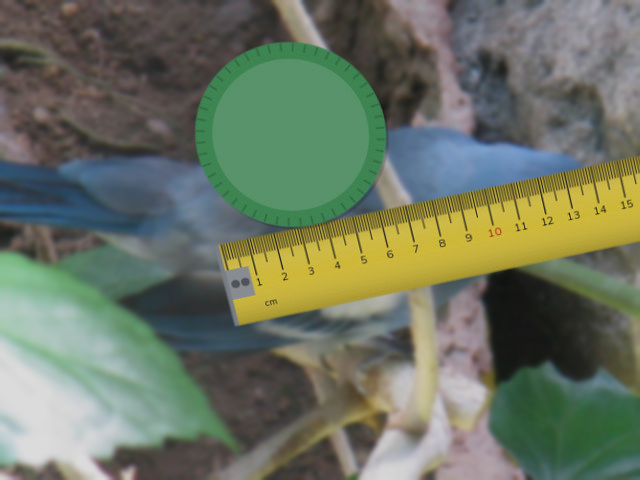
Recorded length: 7 cm
